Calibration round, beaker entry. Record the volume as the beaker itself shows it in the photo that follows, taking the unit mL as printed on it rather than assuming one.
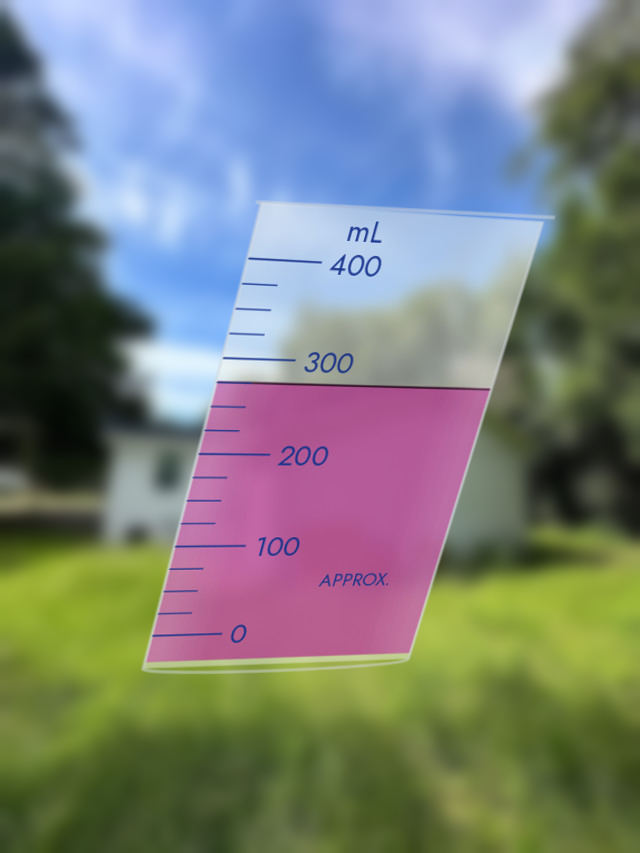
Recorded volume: 275 mL
